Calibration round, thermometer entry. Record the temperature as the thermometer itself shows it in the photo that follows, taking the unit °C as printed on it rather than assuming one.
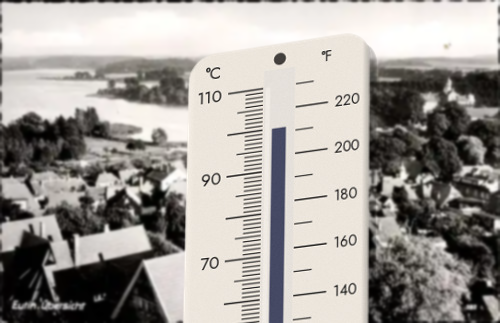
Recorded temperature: 100 °C
